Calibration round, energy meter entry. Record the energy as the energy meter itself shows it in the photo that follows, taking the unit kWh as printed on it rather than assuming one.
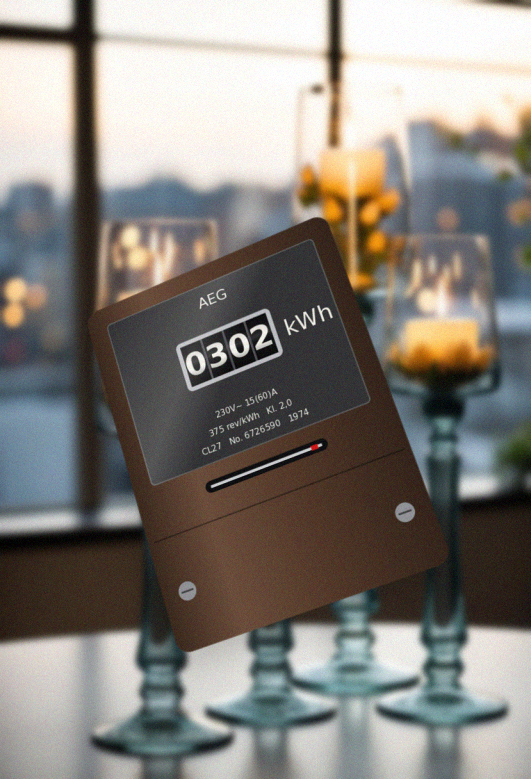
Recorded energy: 302 kWh
